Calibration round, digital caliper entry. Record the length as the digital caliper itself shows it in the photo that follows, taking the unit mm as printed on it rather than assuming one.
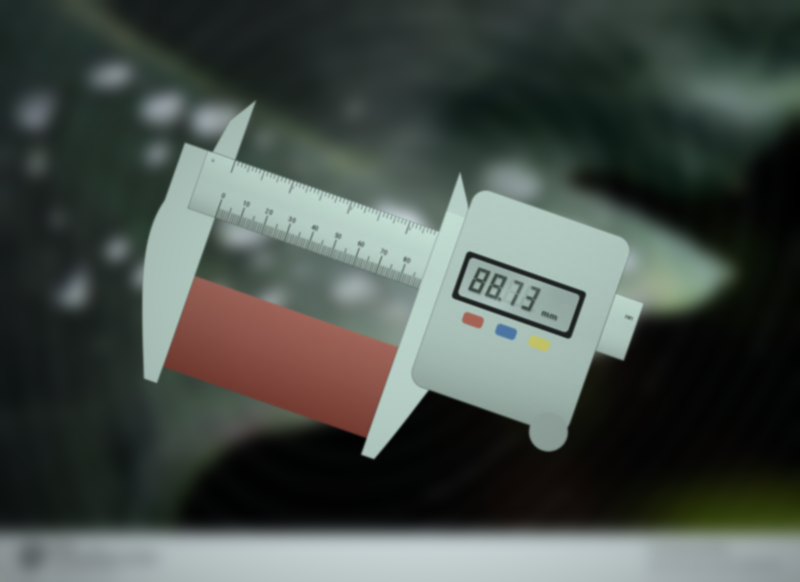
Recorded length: 88.73 mm
